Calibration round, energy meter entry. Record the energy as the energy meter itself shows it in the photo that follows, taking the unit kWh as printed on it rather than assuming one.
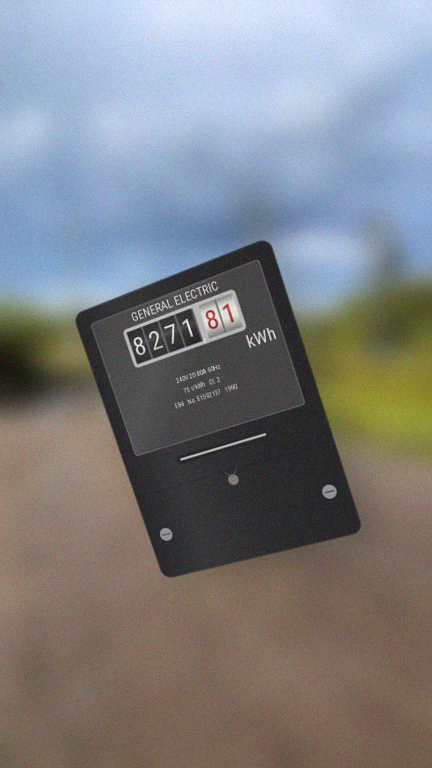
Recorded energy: 8271.81 kWh
